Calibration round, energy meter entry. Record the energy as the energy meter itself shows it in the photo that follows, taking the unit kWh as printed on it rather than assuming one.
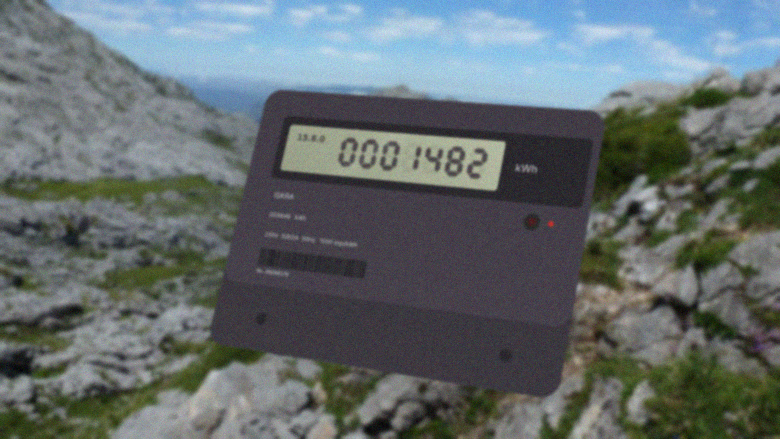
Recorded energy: 1482 kWh
